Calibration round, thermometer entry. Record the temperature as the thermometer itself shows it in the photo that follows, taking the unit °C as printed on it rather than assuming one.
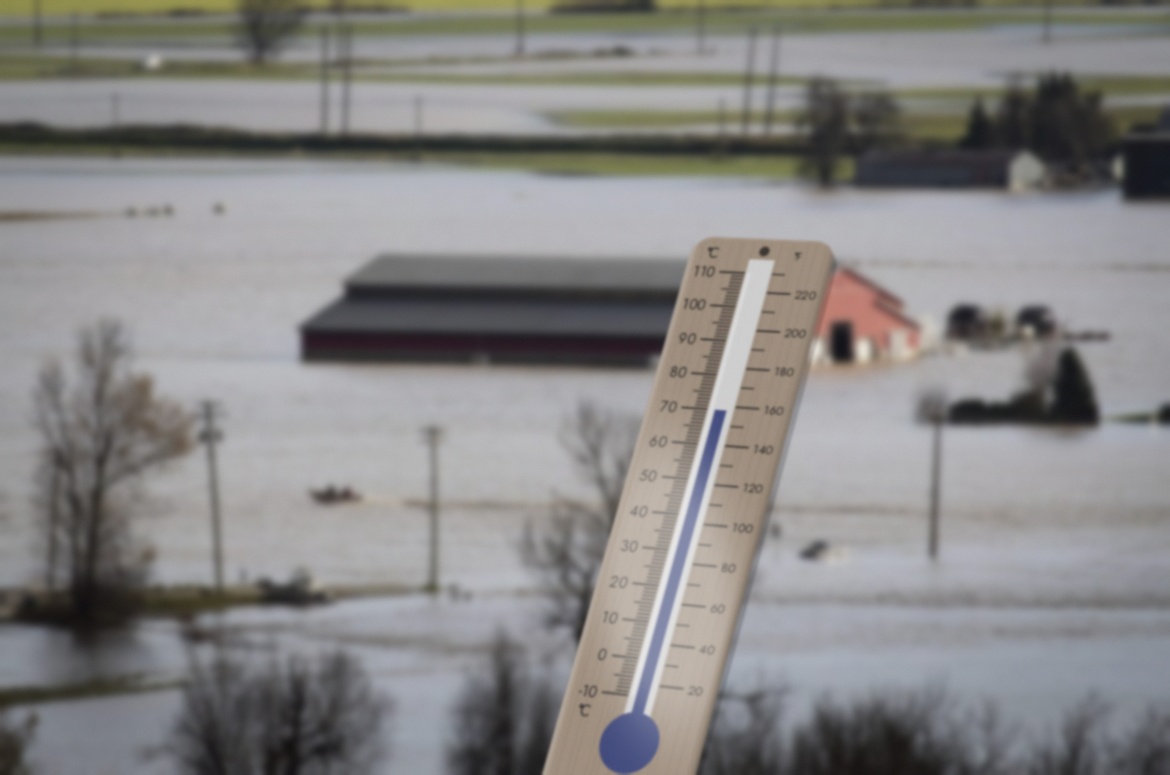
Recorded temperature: 70 °C
